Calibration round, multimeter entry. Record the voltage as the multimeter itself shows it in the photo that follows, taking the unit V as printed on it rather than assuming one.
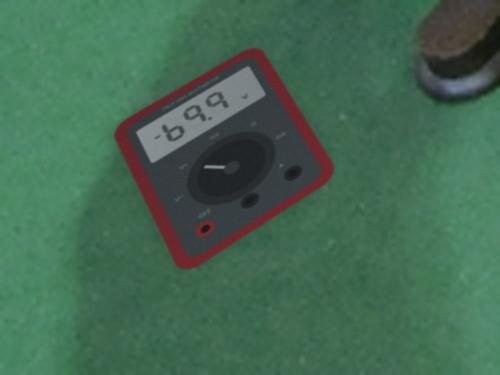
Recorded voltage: -69.9 V
